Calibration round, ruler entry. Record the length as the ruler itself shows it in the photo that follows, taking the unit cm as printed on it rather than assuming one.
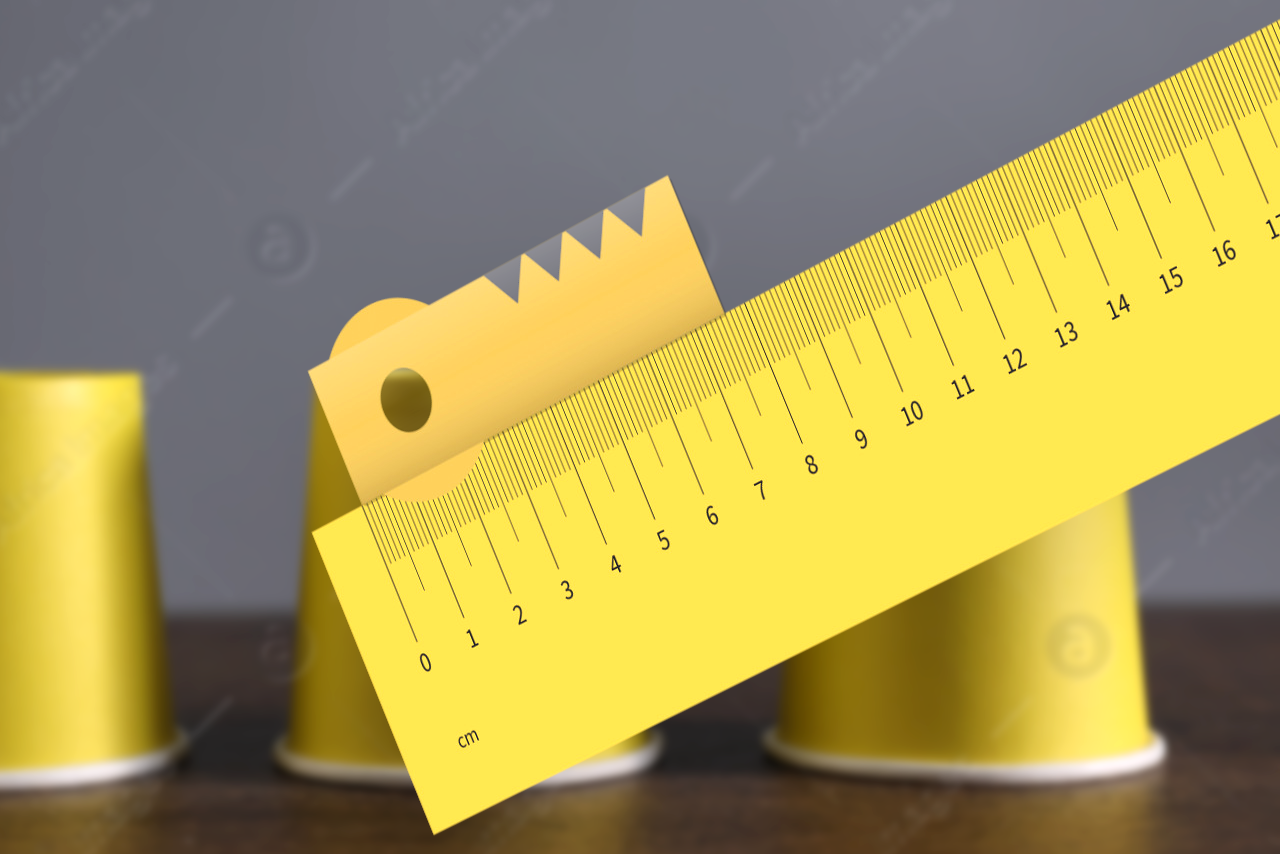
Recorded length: 7.6 cm
